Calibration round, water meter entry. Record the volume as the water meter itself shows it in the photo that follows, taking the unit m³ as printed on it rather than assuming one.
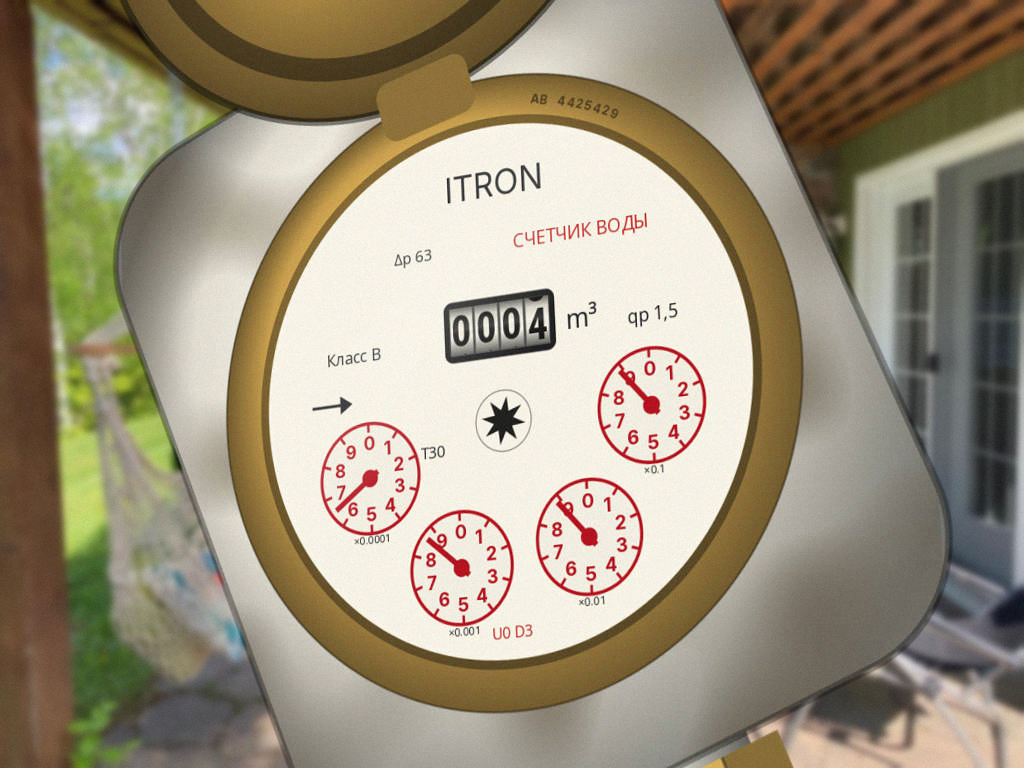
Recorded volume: 3.8886 m³
